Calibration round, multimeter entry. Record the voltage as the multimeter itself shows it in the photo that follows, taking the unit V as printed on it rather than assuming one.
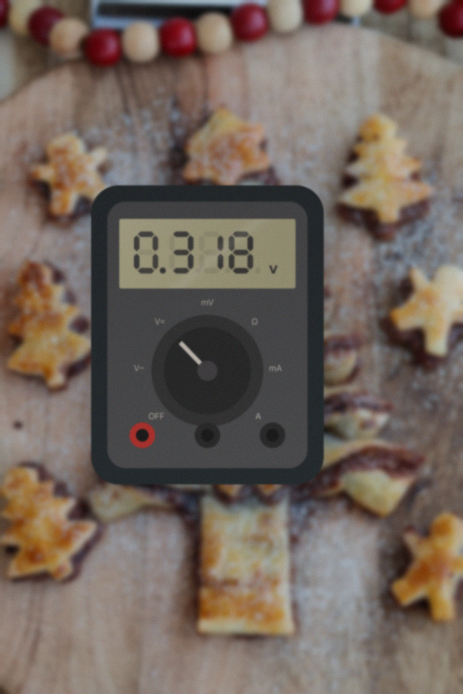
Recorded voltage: 0.318 V
